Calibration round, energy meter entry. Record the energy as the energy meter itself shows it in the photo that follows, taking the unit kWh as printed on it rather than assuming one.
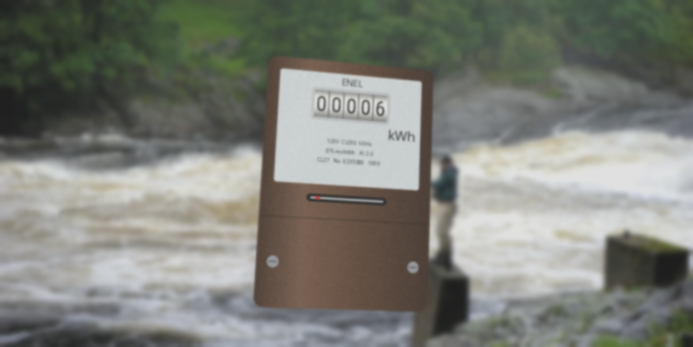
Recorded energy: 6 kWh
